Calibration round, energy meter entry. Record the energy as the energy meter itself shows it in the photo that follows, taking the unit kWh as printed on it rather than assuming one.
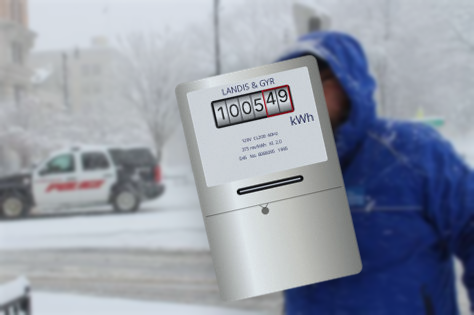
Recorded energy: 1005.49 kWh
